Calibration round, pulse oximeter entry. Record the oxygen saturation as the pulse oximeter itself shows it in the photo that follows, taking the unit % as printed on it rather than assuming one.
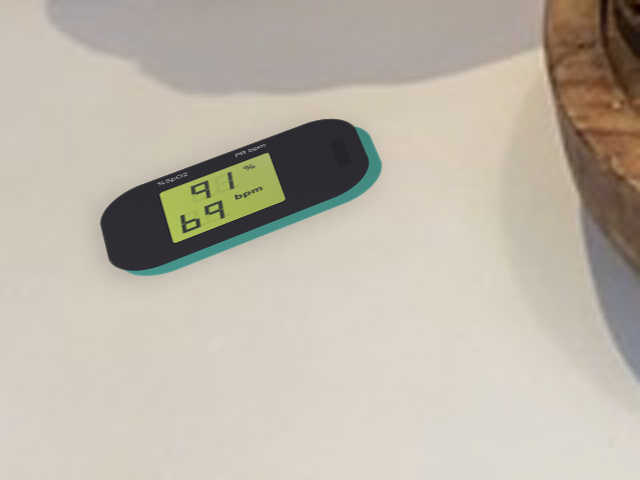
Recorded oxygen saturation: 91 %
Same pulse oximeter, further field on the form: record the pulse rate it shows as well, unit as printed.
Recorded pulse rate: 69 bpm
